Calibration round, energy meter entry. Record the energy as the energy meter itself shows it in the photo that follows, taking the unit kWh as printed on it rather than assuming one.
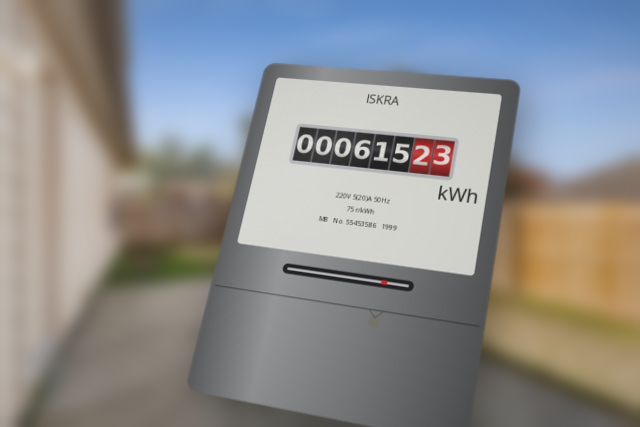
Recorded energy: 615.23 kWh
